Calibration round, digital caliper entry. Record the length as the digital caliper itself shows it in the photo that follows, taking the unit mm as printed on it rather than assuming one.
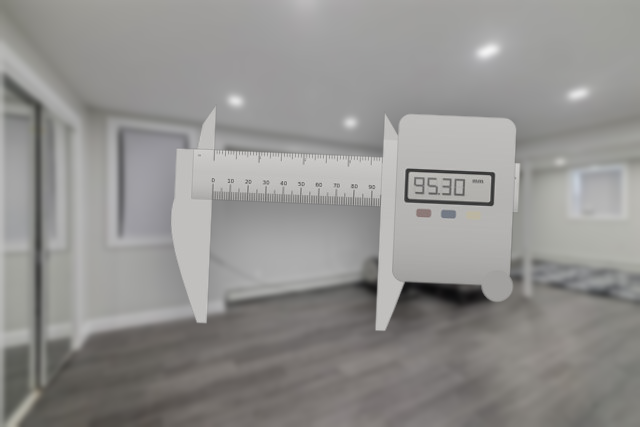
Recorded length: 95.30 mm
